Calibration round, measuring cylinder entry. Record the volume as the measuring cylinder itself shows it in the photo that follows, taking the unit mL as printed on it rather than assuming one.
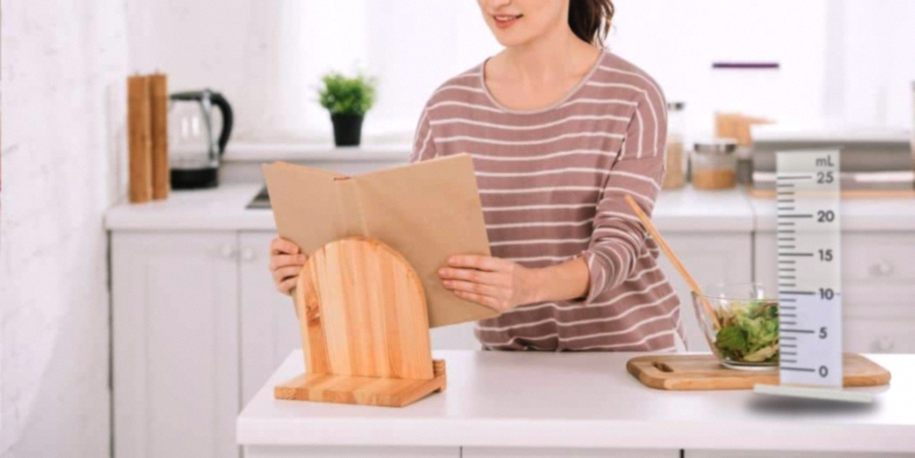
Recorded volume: 10 mL
